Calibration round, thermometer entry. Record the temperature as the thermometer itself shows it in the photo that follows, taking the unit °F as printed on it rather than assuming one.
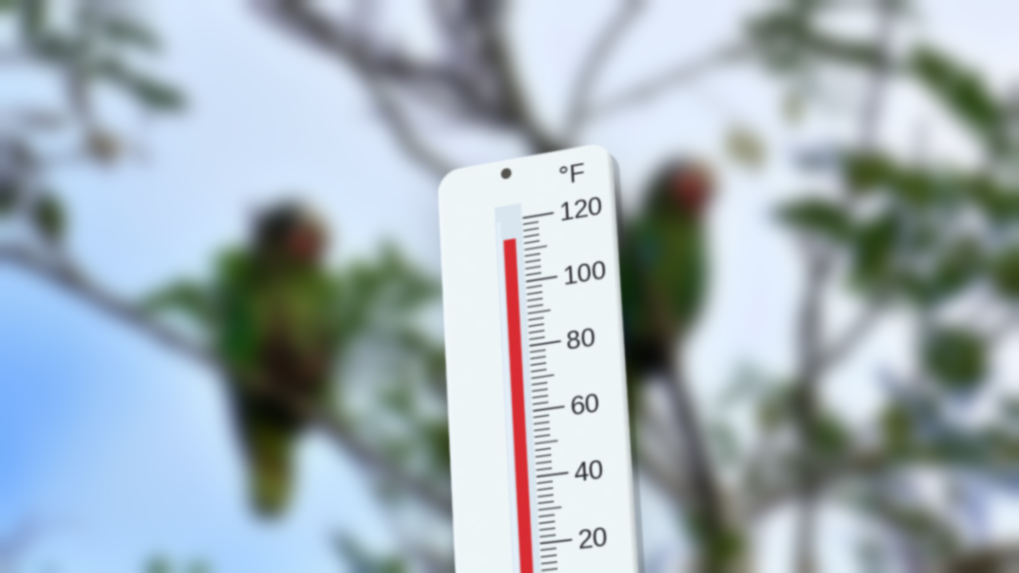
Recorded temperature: 114 °F
